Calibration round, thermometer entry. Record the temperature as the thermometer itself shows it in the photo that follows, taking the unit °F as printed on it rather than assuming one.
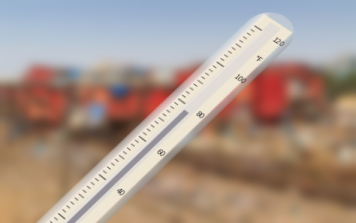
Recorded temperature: 78 °F
